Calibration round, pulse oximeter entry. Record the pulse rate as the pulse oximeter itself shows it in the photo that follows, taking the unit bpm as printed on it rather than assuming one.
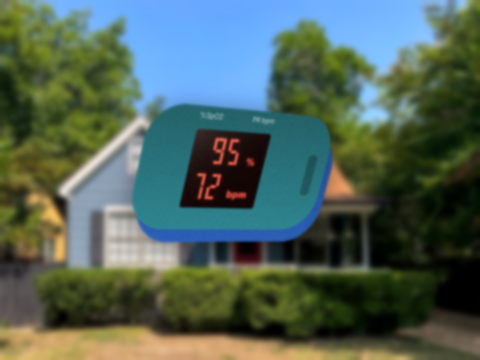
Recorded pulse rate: 72 bpm
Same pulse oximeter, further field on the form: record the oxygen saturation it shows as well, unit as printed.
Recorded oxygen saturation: 95 %
